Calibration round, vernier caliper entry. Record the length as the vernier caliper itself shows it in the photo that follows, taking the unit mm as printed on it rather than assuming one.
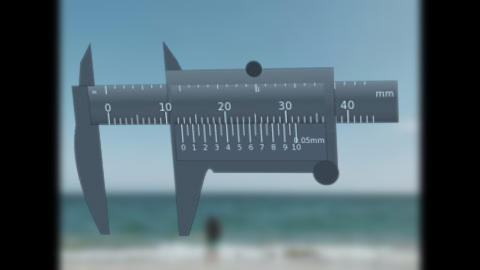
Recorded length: 12.5 mm
